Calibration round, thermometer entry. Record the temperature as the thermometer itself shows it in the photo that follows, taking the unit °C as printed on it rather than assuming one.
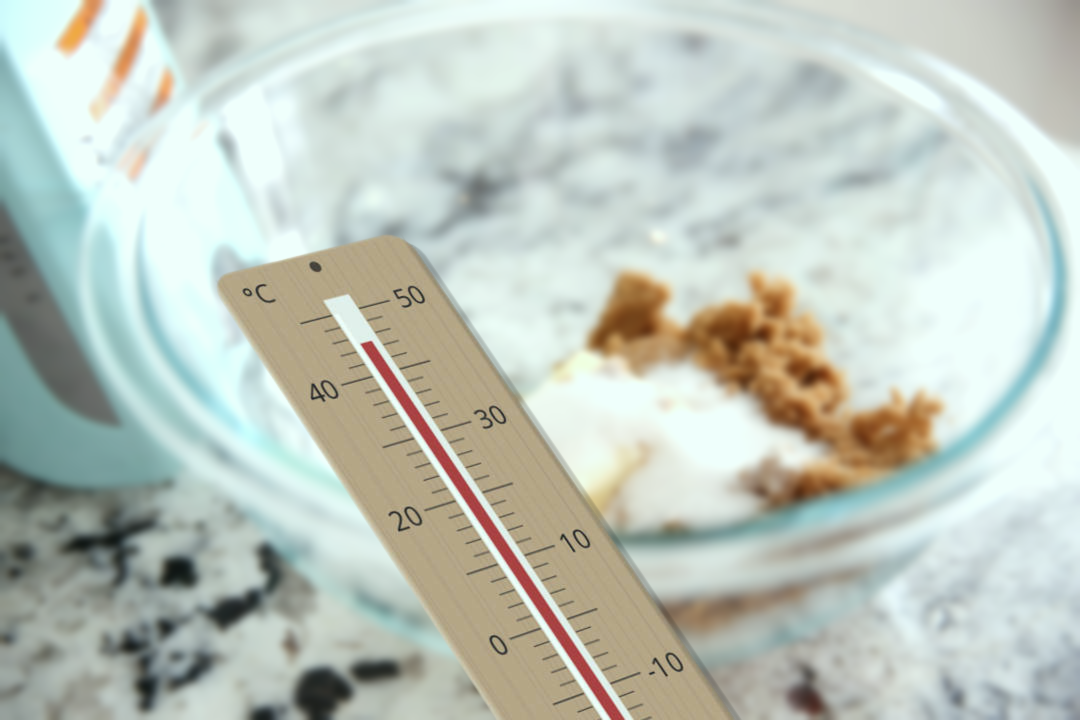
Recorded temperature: 45 °C
